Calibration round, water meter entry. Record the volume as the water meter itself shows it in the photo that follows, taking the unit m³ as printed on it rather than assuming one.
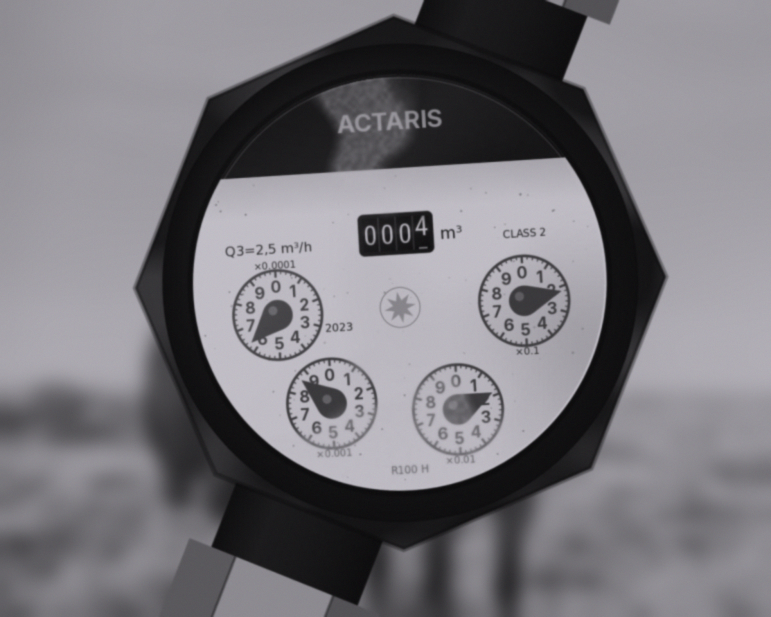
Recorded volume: 4.2186 m³
